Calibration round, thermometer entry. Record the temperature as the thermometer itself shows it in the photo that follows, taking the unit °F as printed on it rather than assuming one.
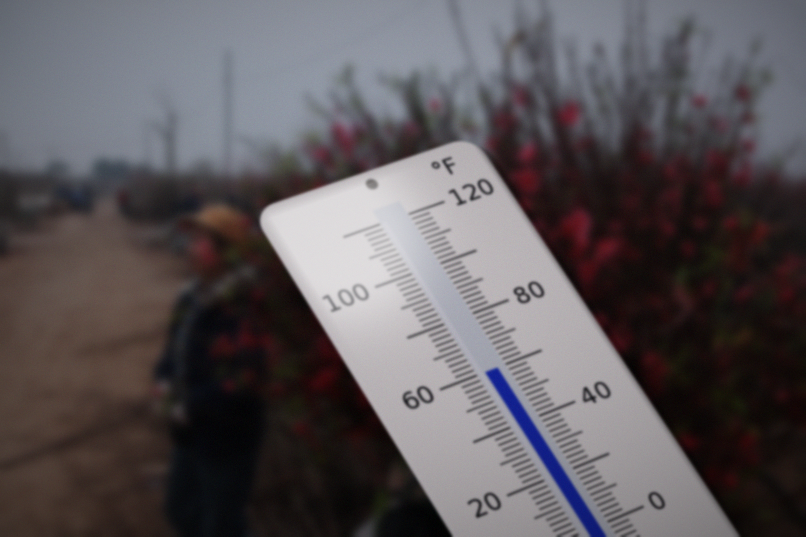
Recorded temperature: 60 °F
